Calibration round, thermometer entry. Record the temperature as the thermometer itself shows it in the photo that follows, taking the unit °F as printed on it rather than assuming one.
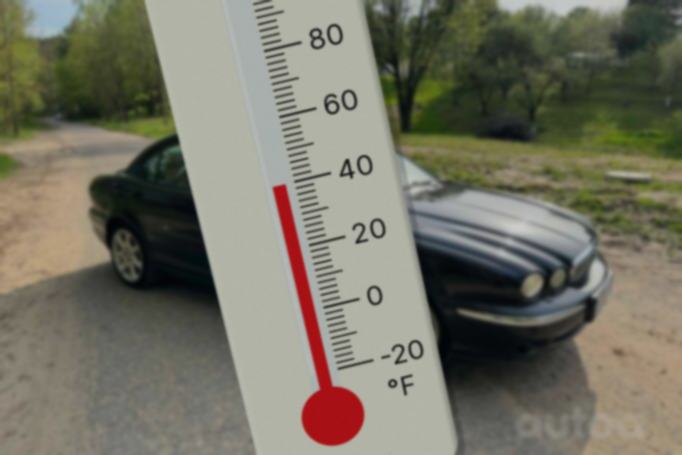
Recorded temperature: 40 °F
